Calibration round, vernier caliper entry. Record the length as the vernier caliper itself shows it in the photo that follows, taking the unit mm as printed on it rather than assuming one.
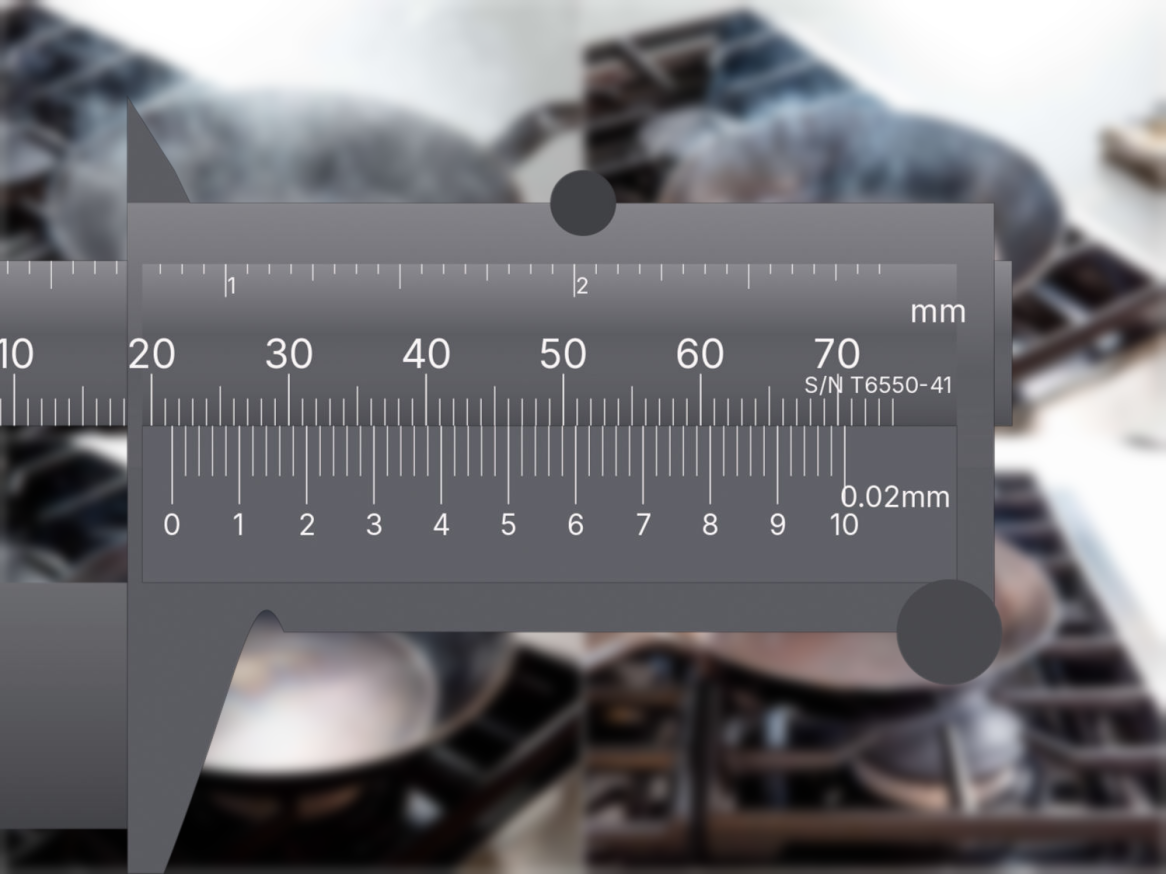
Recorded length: 21.5 mm
